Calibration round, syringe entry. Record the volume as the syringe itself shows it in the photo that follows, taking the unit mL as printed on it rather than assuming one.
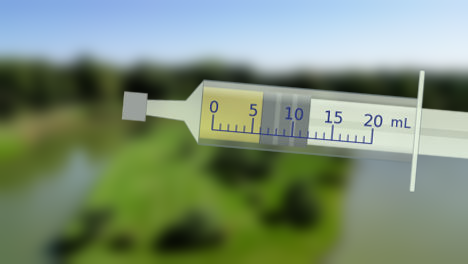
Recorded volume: 6 mL
